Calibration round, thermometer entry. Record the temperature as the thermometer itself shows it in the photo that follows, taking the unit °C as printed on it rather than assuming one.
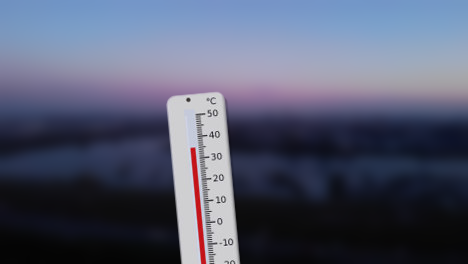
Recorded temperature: 35 °C
